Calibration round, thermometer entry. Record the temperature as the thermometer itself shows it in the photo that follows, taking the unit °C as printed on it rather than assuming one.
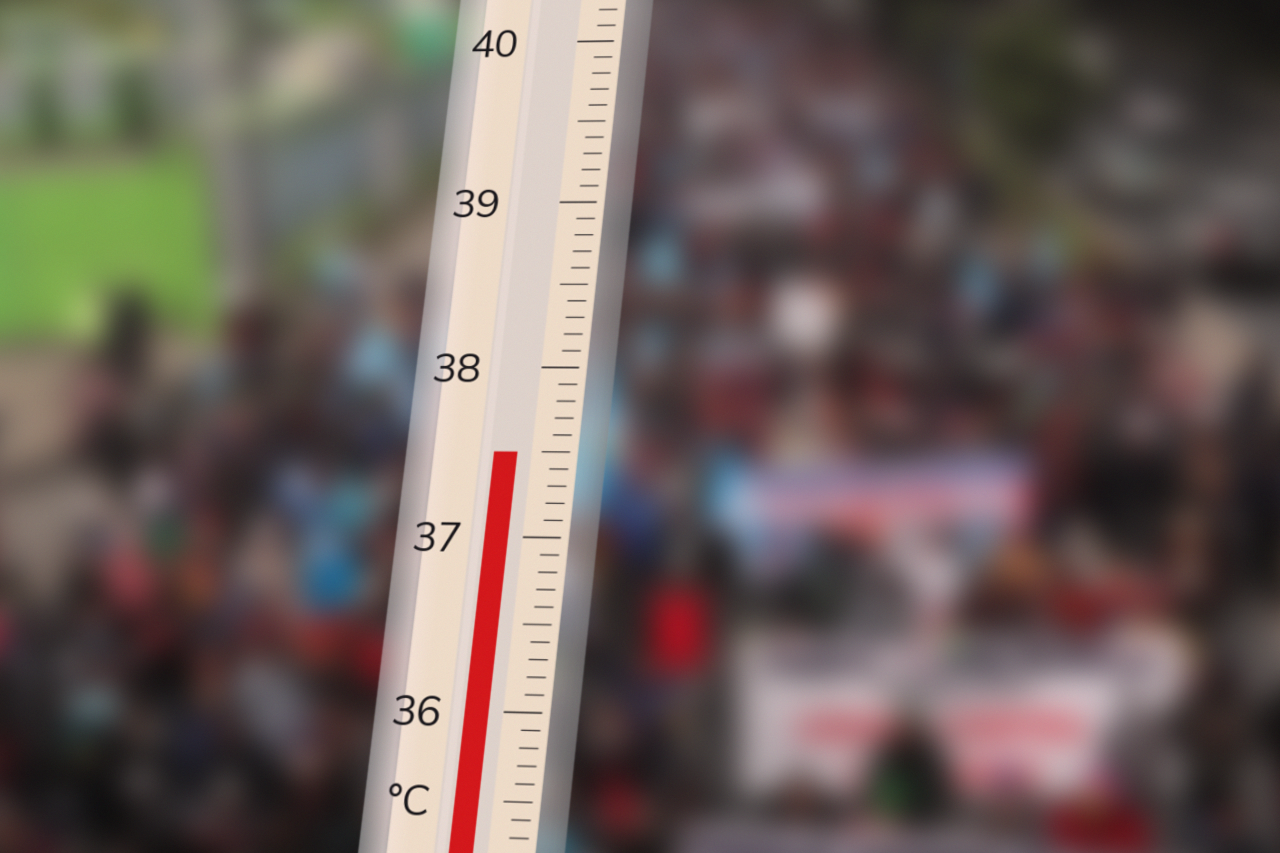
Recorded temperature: 37.5 °C
